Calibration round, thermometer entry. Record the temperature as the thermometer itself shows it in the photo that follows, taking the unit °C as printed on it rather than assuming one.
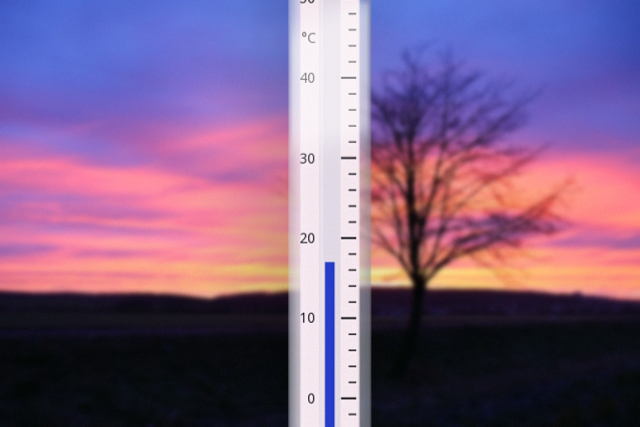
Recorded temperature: 17 °C
